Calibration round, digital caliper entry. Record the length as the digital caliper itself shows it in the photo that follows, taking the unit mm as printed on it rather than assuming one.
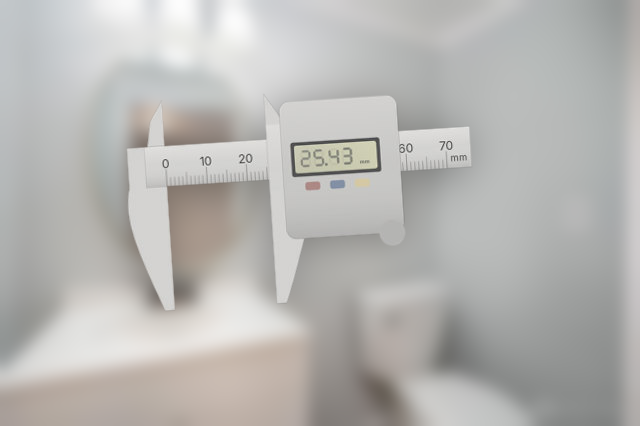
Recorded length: 25.43 mm
